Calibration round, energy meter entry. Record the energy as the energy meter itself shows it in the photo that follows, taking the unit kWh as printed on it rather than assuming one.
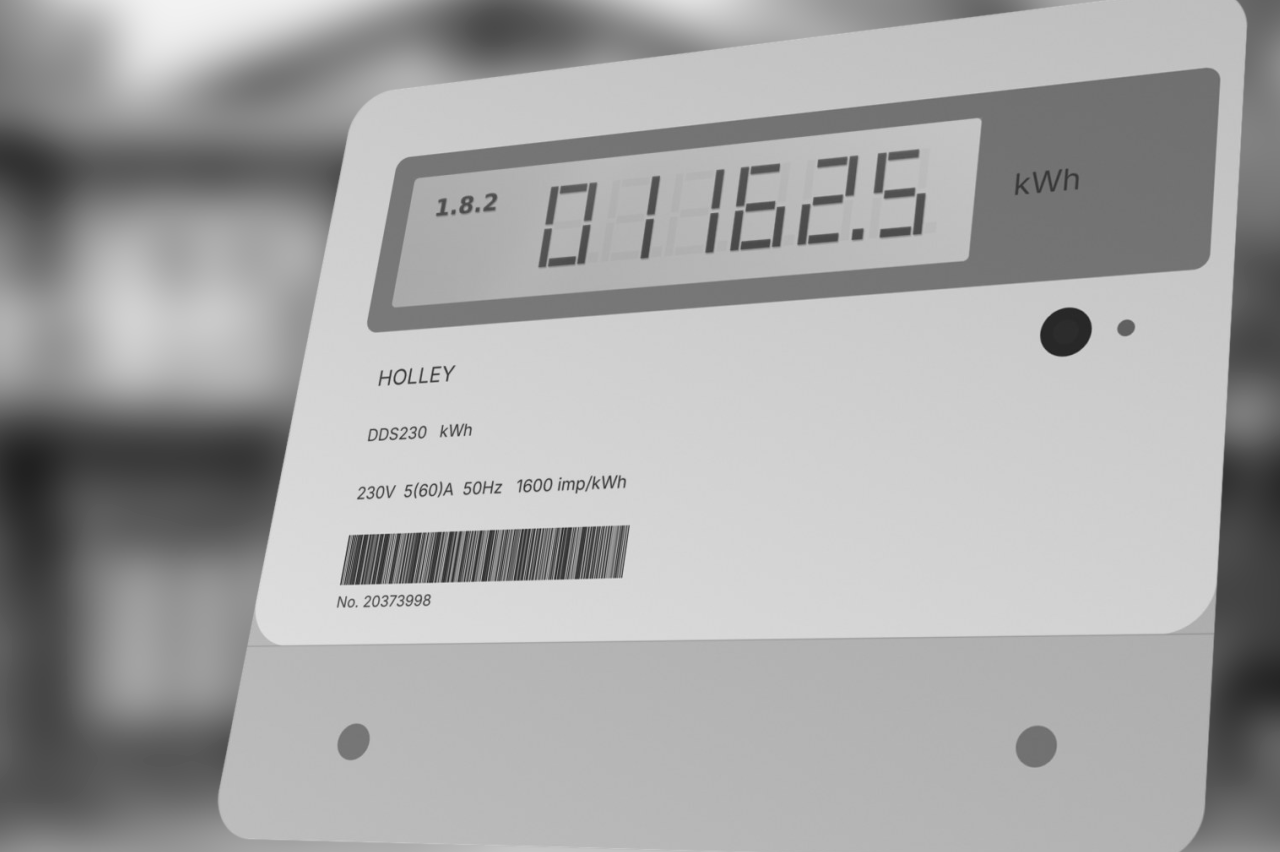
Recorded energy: 1162.5 kWh
